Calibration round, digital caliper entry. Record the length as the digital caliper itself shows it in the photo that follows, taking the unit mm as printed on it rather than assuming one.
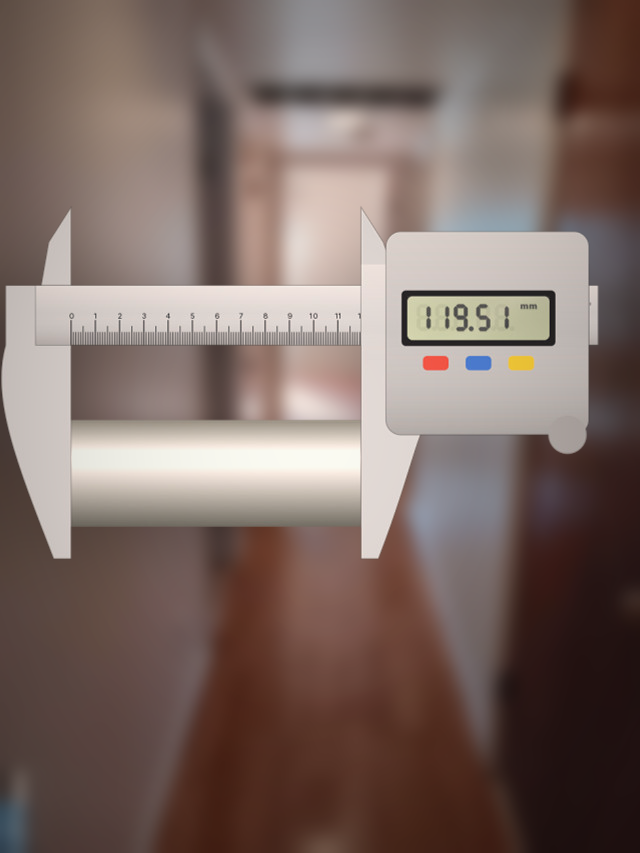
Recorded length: 119.51 mm
